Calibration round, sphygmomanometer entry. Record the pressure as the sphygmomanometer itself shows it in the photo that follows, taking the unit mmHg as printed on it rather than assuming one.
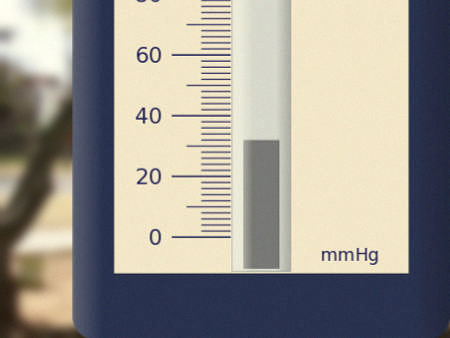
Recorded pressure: 32 mmHg
